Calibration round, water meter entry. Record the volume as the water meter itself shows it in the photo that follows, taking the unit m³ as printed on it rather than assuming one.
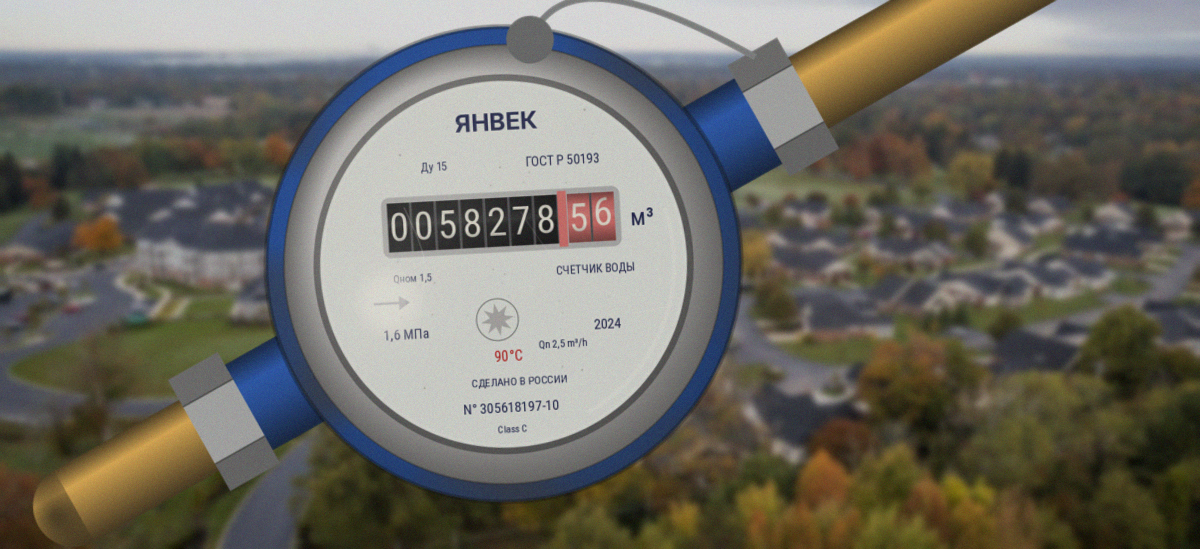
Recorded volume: 58278.56 m³
